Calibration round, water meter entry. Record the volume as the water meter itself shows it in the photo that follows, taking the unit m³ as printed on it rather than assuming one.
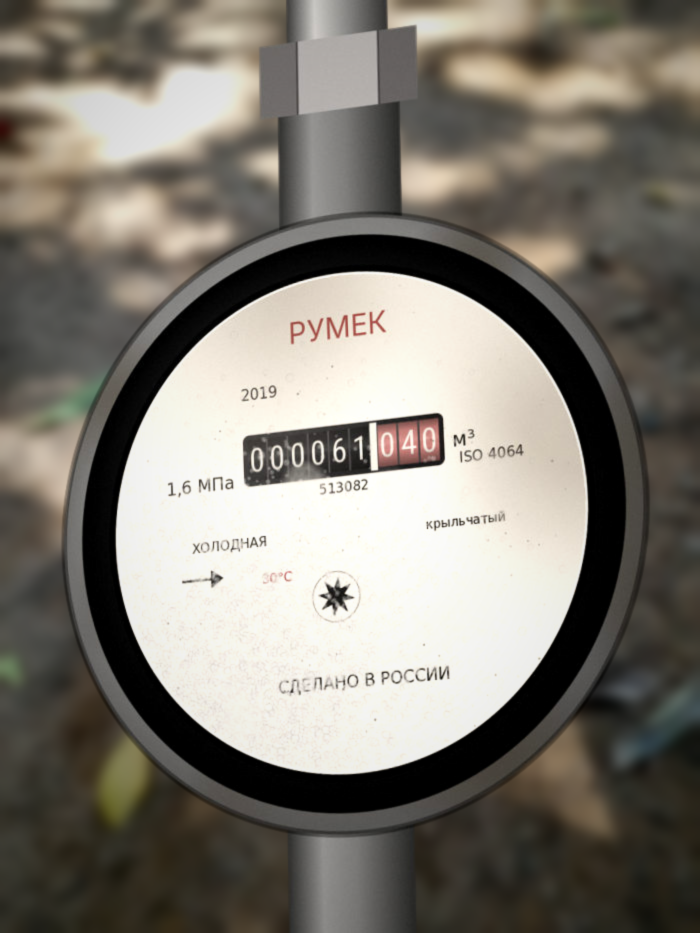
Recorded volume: 61.040 m³
